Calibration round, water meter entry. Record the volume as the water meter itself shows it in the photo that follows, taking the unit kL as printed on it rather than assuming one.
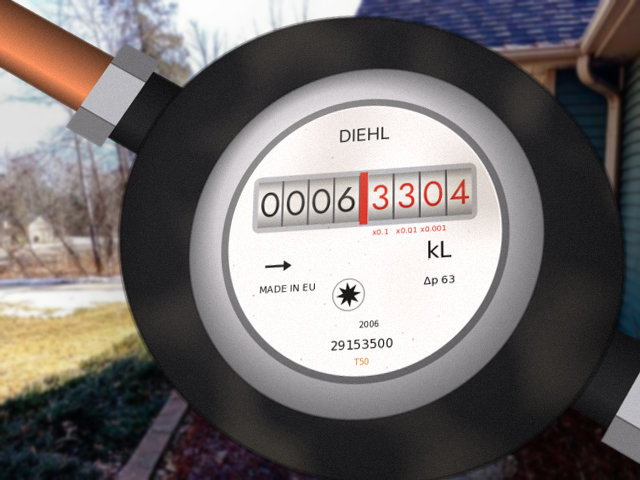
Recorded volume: 6.3304 kL
